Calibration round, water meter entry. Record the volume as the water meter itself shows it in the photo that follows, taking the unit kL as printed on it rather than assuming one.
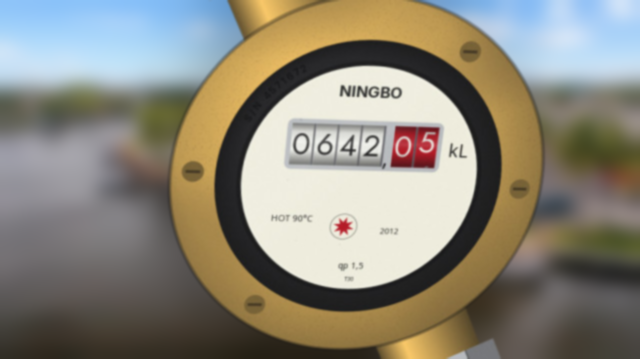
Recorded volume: 642.05 kL
